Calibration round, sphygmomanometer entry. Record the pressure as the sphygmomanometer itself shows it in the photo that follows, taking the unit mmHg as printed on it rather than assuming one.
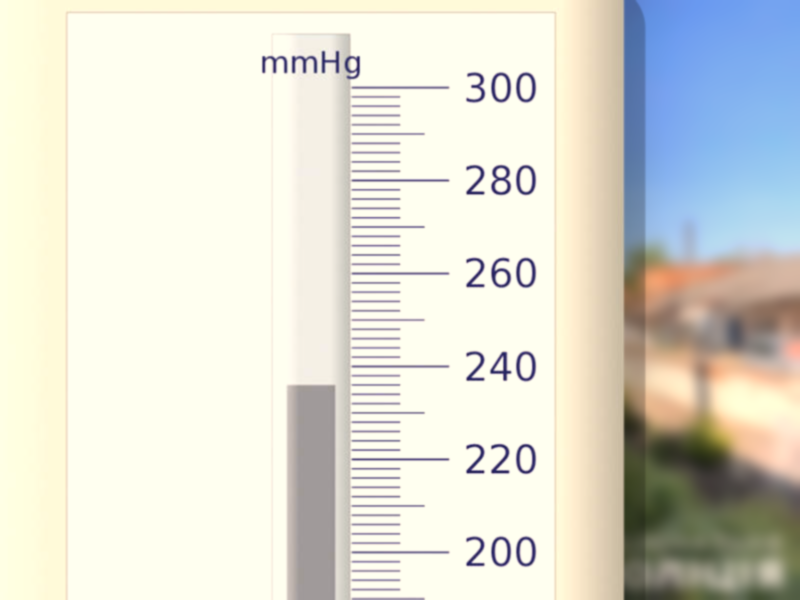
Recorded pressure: 236 mmHg
